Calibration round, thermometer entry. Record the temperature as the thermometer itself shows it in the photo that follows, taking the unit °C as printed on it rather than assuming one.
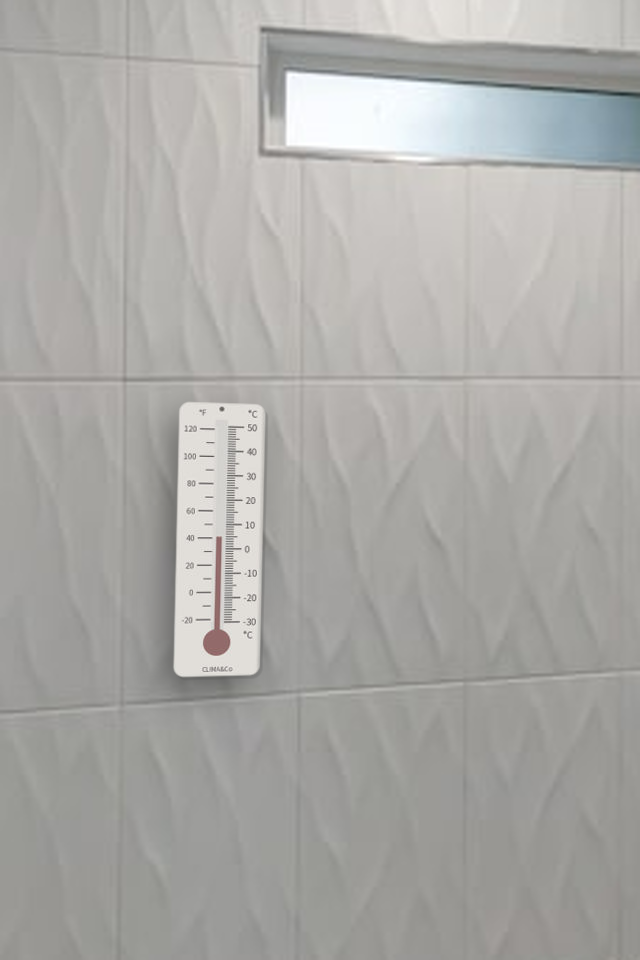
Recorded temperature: 5 °C
